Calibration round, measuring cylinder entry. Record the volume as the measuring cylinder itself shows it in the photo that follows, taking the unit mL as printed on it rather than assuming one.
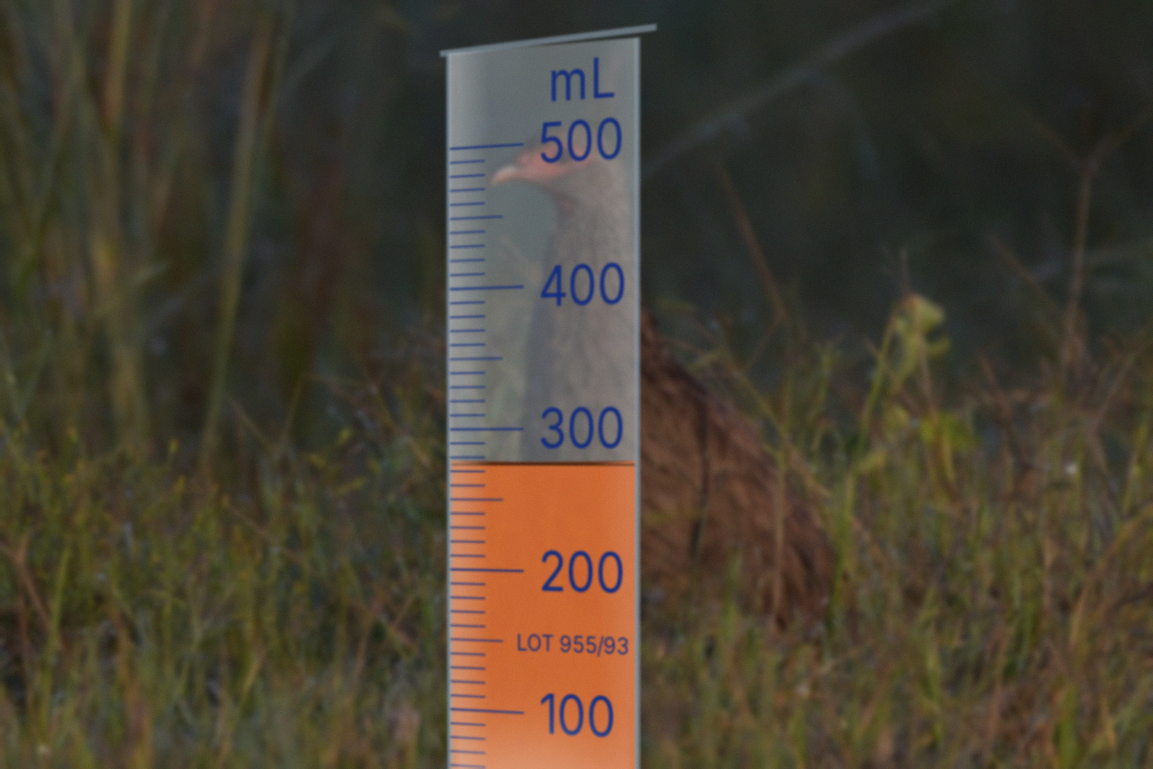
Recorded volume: 275 mL
